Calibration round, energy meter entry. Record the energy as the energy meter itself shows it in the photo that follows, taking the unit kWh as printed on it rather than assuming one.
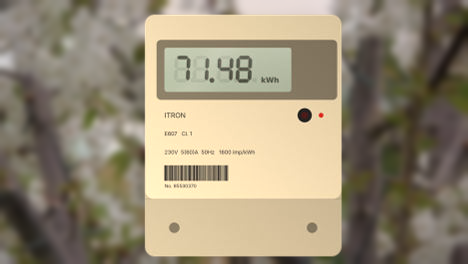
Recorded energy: 71.48 kWh
